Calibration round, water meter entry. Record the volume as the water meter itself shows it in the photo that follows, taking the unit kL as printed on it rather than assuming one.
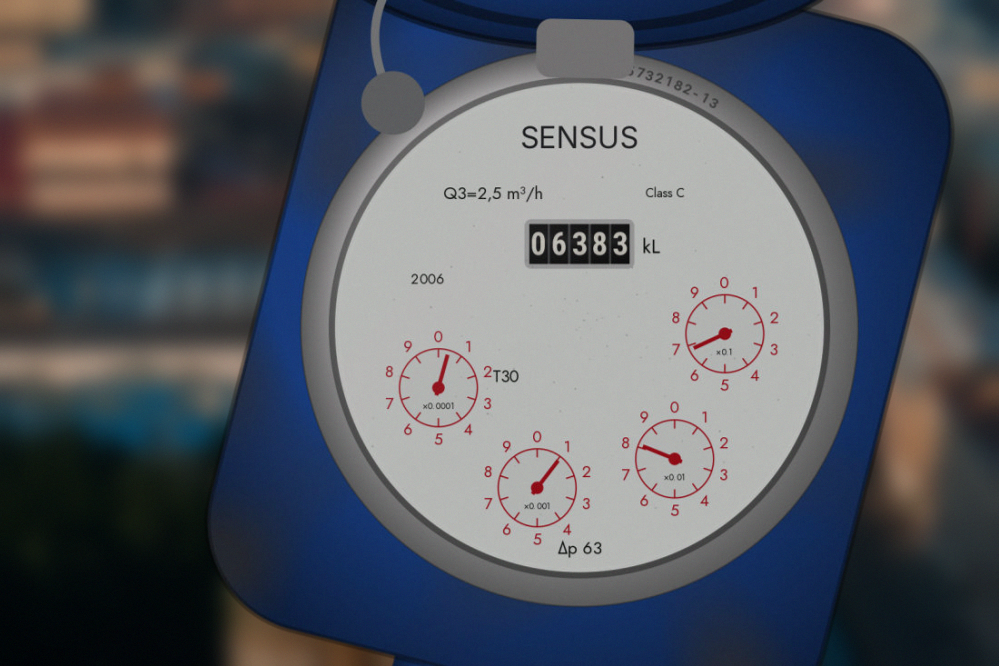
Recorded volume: 6383.6810 kL
